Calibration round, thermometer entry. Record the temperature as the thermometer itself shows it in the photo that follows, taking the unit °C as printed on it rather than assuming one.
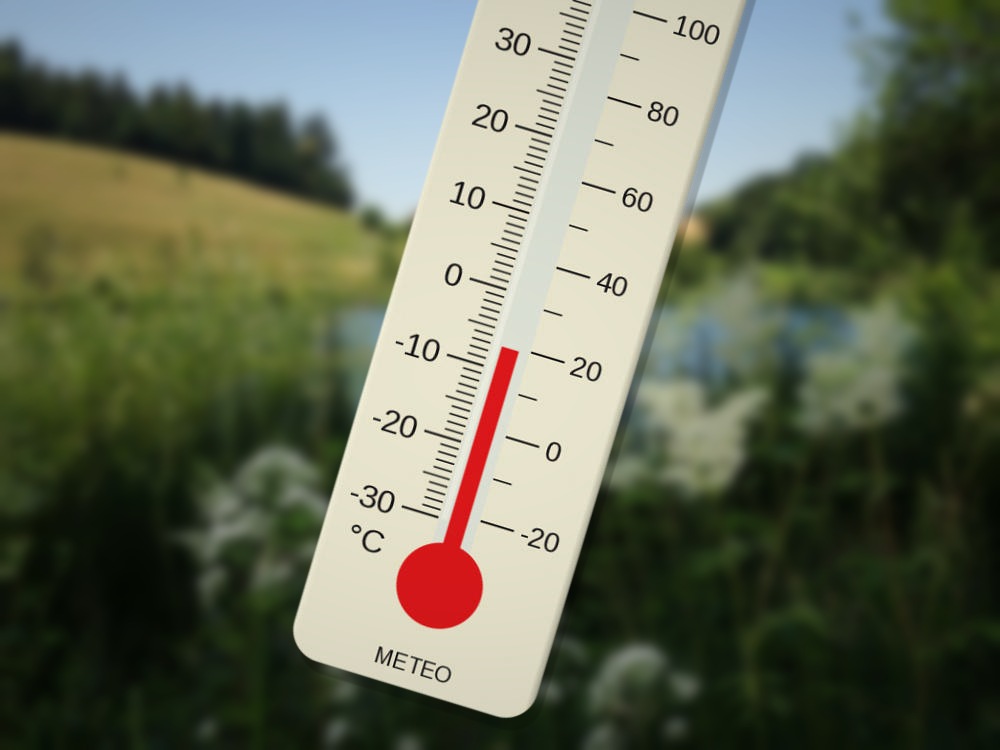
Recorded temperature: -7 °C
